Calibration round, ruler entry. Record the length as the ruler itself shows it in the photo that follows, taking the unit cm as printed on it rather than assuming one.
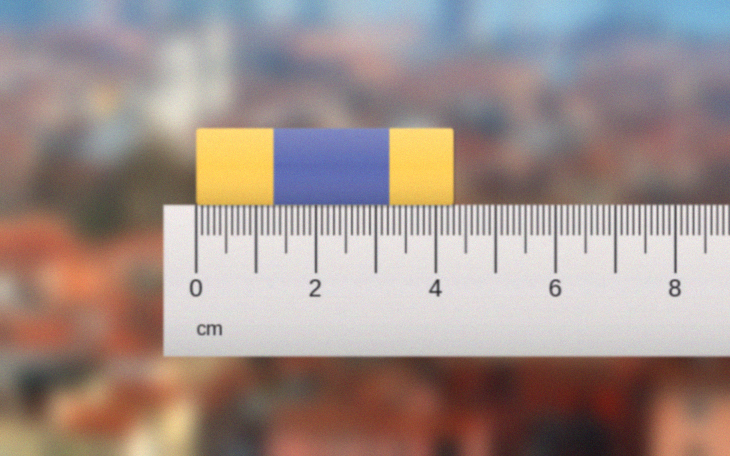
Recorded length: 4.3 cm
